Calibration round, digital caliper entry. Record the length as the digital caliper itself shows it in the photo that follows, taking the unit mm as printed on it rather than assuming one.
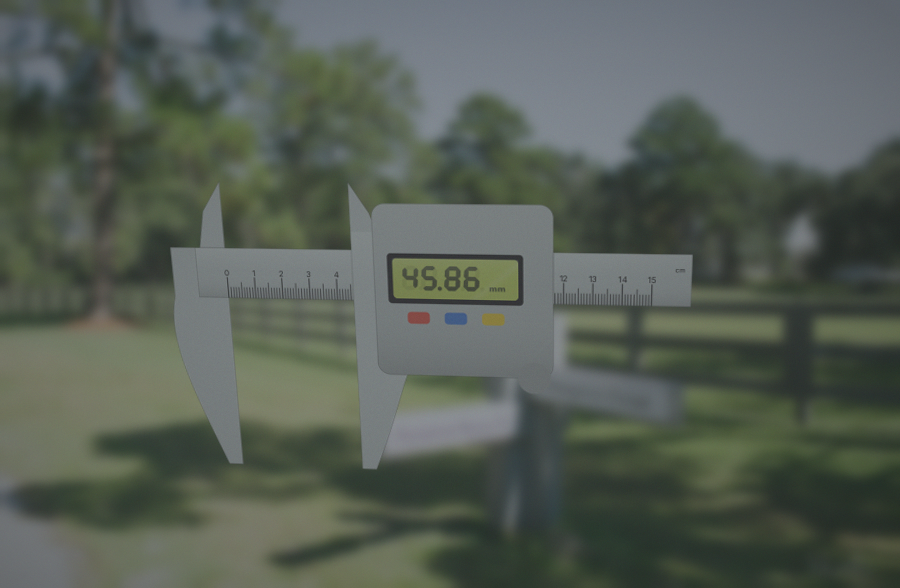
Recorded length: 45.86 mm
